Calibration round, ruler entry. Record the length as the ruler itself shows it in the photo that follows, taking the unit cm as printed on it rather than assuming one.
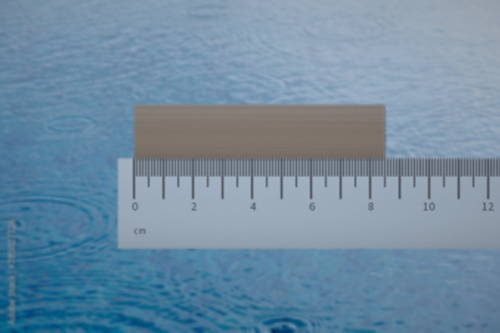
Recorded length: 8.5 cm
